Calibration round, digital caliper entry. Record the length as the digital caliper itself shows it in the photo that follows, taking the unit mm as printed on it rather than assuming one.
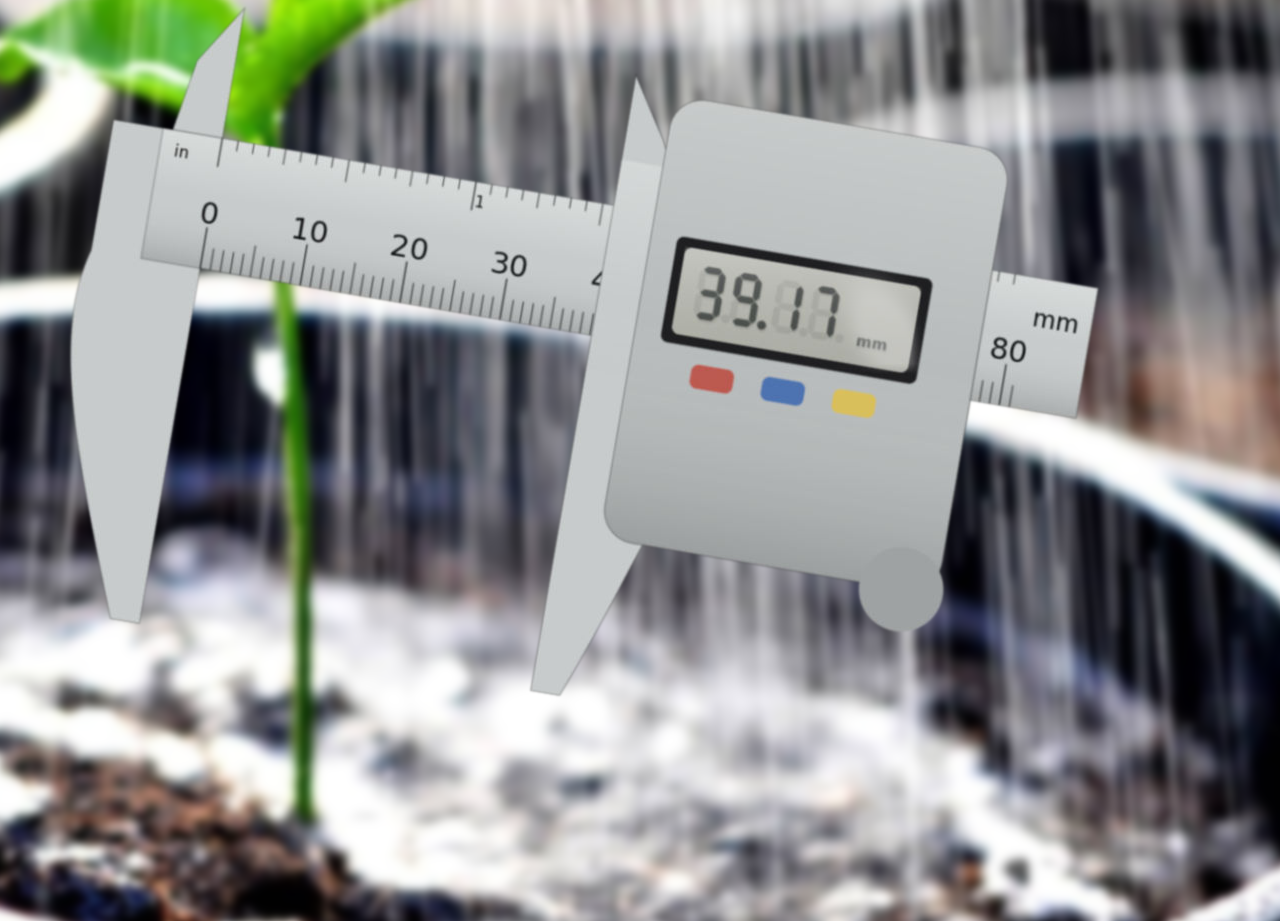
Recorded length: 39.17 mm
